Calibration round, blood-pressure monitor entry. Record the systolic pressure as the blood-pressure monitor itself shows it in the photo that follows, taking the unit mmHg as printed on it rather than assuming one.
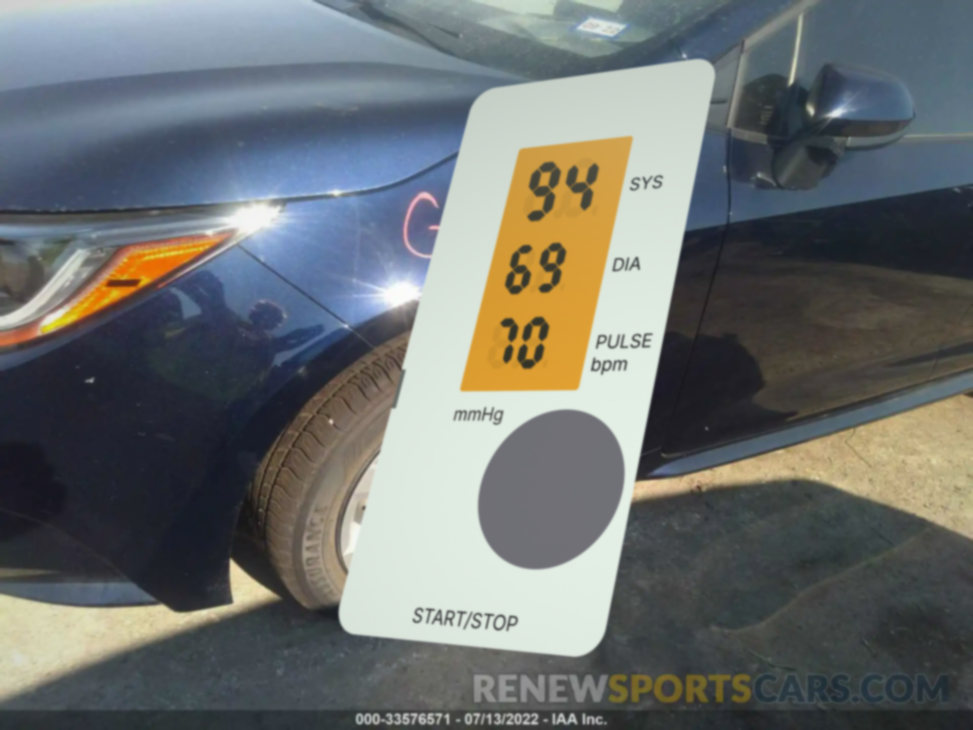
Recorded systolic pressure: 94 mmHg
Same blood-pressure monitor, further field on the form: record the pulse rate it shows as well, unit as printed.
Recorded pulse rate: 70 bpm
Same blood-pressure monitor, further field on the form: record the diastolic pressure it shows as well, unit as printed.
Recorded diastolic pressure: 69 mmHg
